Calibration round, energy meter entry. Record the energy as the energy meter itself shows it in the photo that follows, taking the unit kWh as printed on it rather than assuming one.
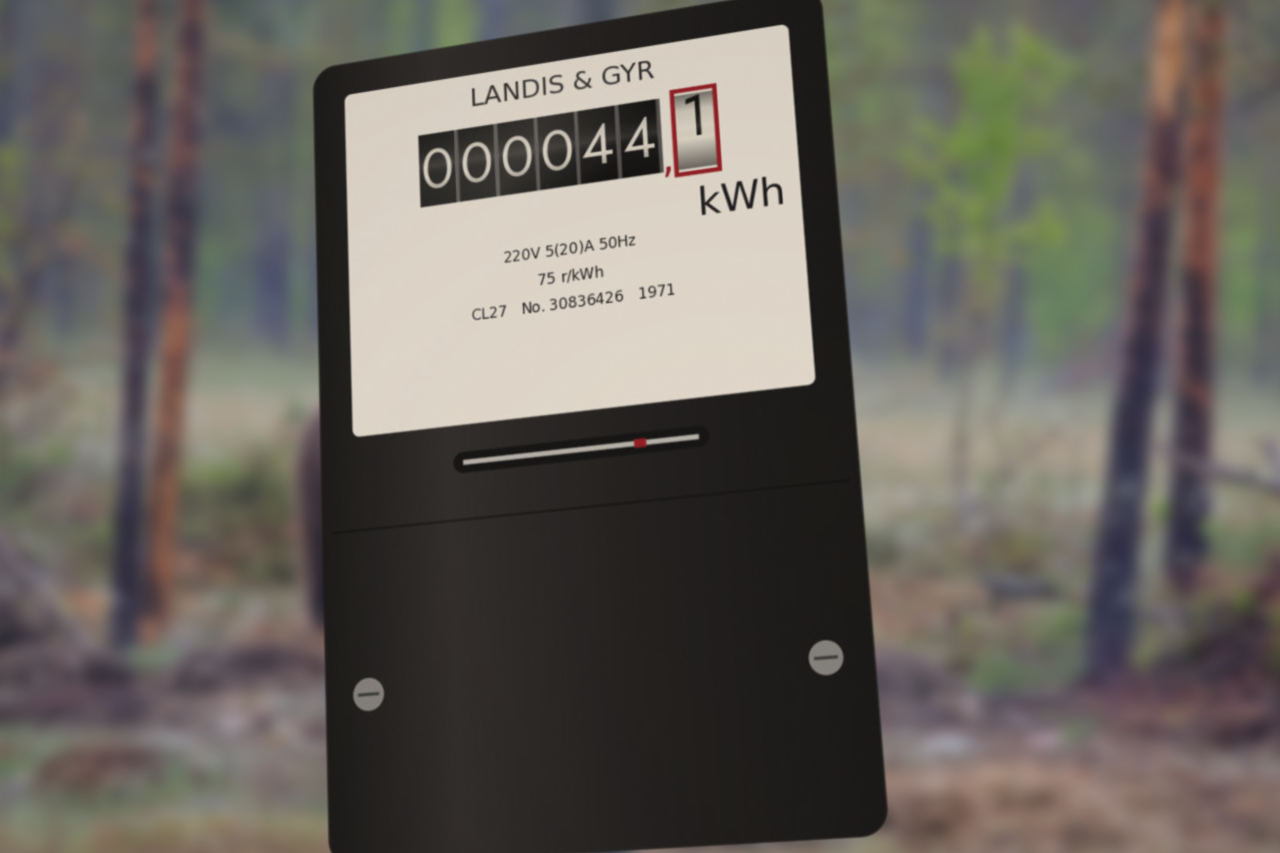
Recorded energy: 44.1 kWh
